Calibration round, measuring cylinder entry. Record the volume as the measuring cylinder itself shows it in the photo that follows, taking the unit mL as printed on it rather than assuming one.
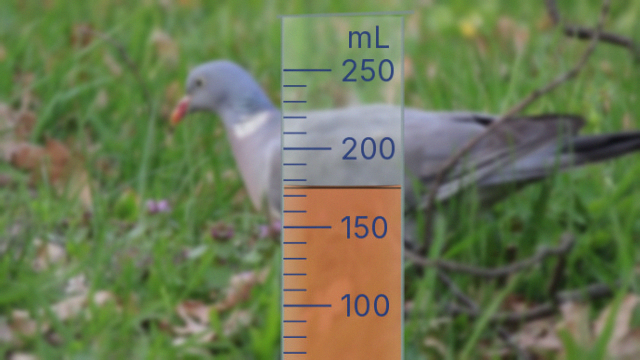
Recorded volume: 175 mL
